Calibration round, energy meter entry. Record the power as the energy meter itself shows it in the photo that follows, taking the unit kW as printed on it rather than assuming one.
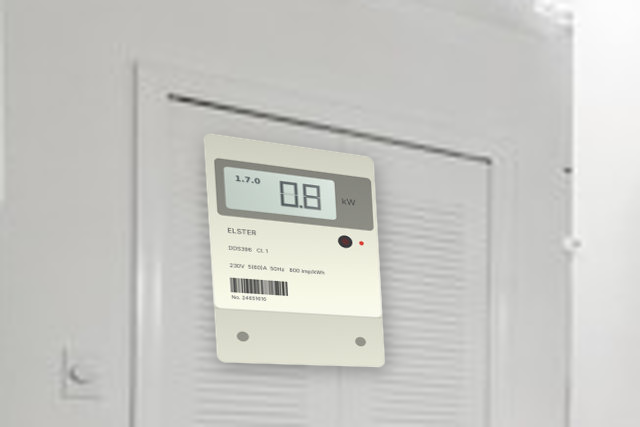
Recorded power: 0.8 kW
